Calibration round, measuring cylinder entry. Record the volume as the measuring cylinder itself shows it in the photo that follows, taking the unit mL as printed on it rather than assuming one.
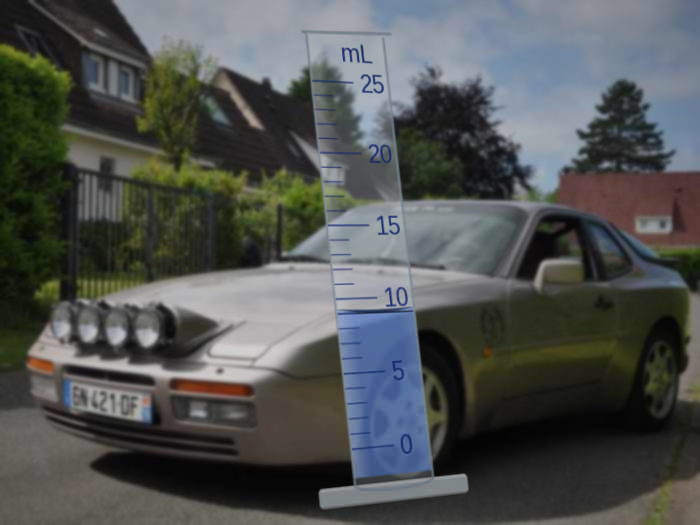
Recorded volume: 9 mL
